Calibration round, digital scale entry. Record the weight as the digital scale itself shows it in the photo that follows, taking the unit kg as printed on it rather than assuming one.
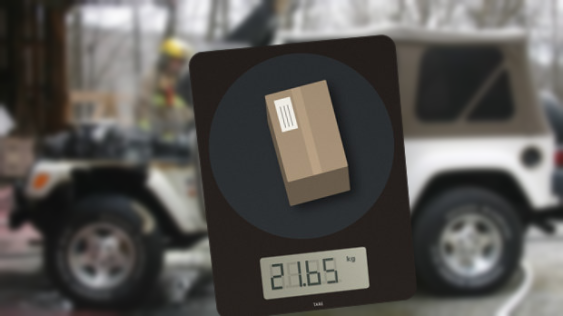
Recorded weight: 21.65 kg
